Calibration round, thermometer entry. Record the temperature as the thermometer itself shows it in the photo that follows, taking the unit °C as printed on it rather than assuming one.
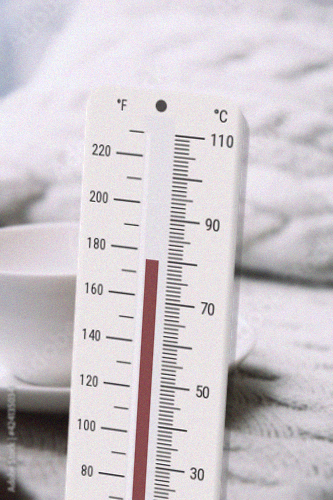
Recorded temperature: 80 °C
